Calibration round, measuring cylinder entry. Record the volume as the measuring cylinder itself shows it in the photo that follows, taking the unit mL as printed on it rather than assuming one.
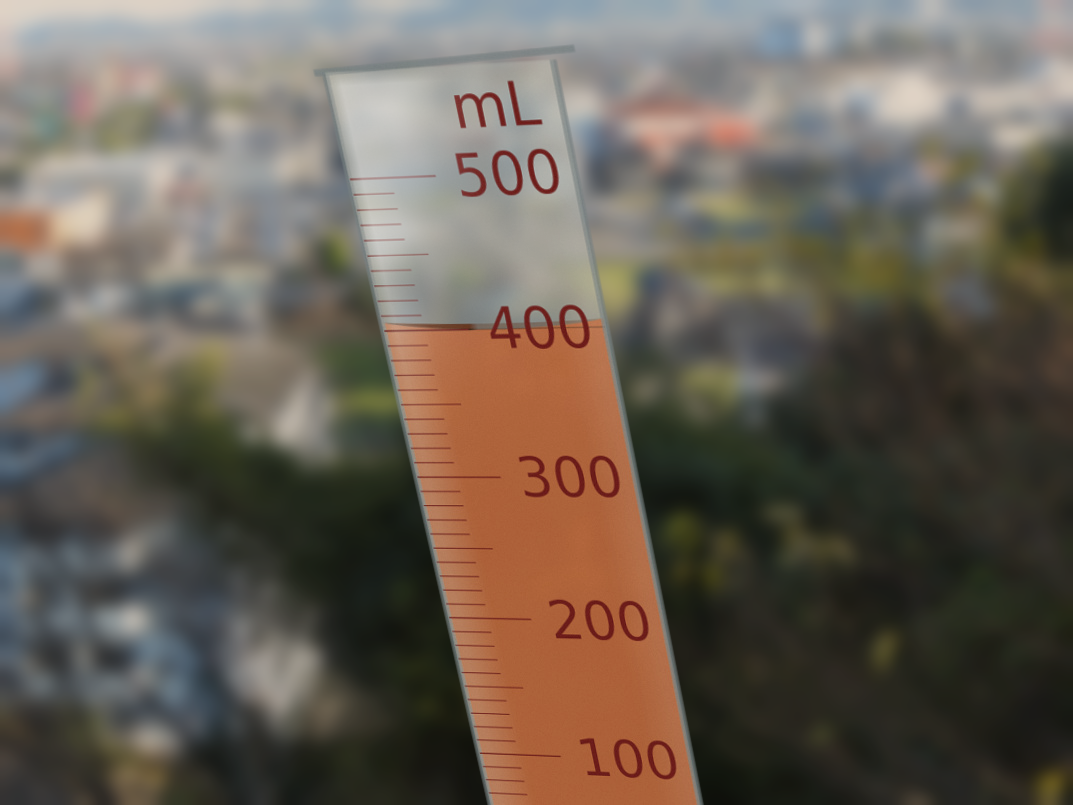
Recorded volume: 400 mL
